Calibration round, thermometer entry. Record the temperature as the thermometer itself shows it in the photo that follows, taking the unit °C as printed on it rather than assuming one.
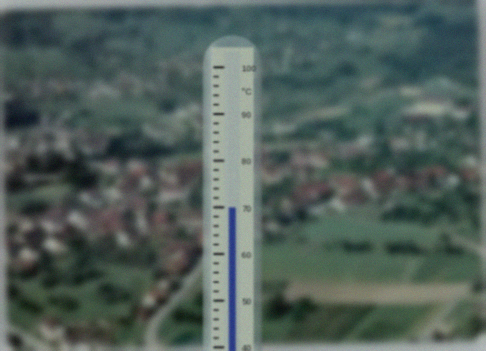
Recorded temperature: 70 °C
